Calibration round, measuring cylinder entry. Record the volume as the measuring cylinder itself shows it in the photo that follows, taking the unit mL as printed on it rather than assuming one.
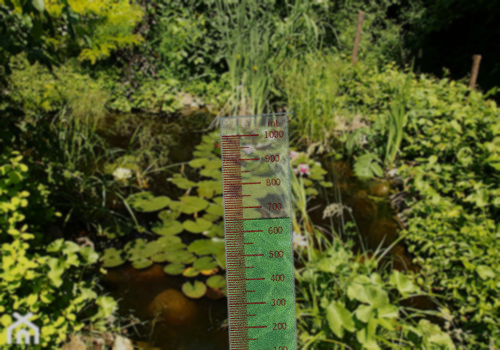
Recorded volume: 650 mL
